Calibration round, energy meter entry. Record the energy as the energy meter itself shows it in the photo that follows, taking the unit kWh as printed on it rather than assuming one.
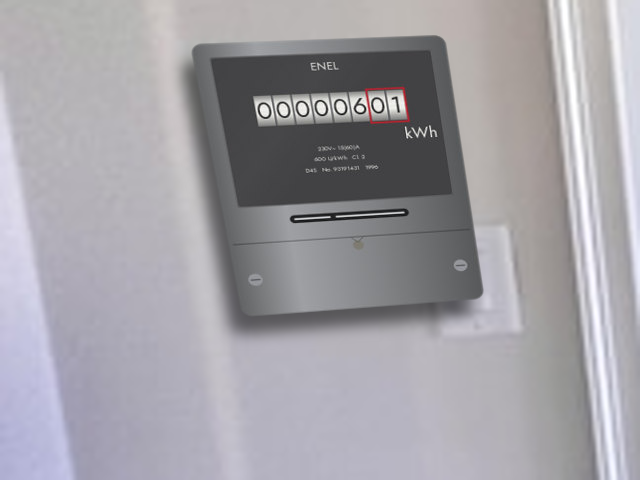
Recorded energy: 6.01 kWh
